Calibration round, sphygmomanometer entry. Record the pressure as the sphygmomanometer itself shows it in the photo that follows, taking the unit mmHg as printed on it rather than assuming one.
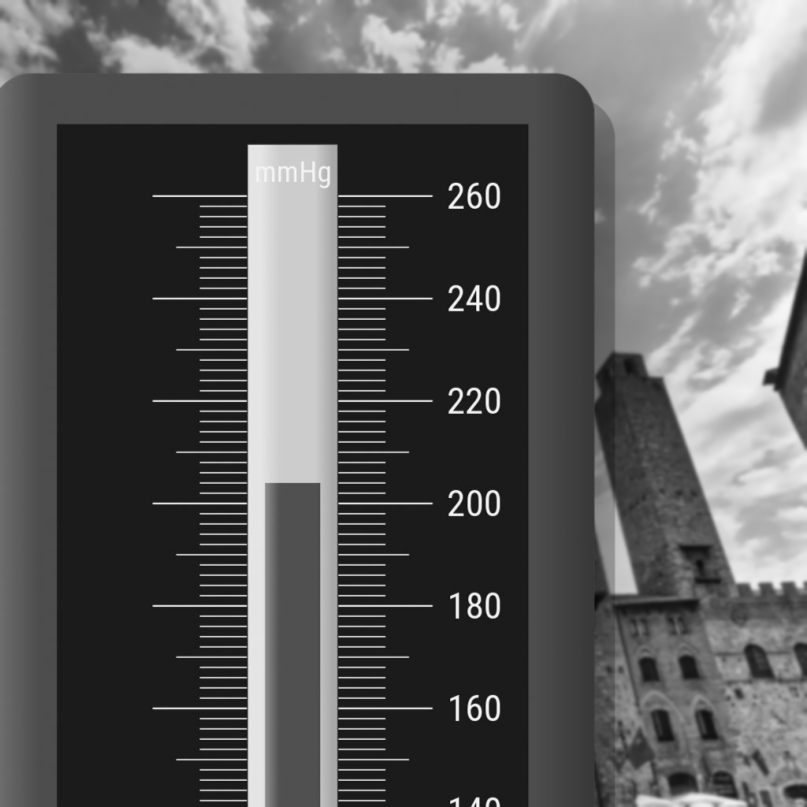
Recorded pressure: 204 mmHg
